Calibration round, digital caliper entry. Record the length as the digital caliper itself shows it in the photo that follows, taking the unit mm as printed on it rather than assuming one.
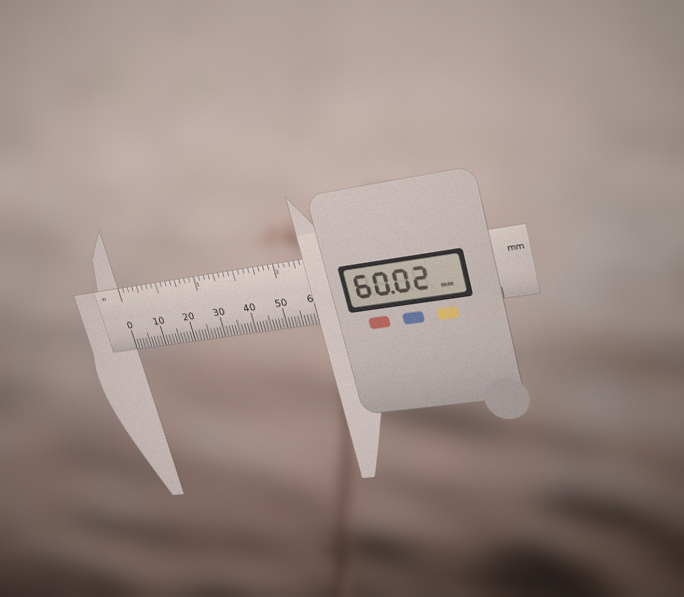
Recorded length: 60.02 mm
